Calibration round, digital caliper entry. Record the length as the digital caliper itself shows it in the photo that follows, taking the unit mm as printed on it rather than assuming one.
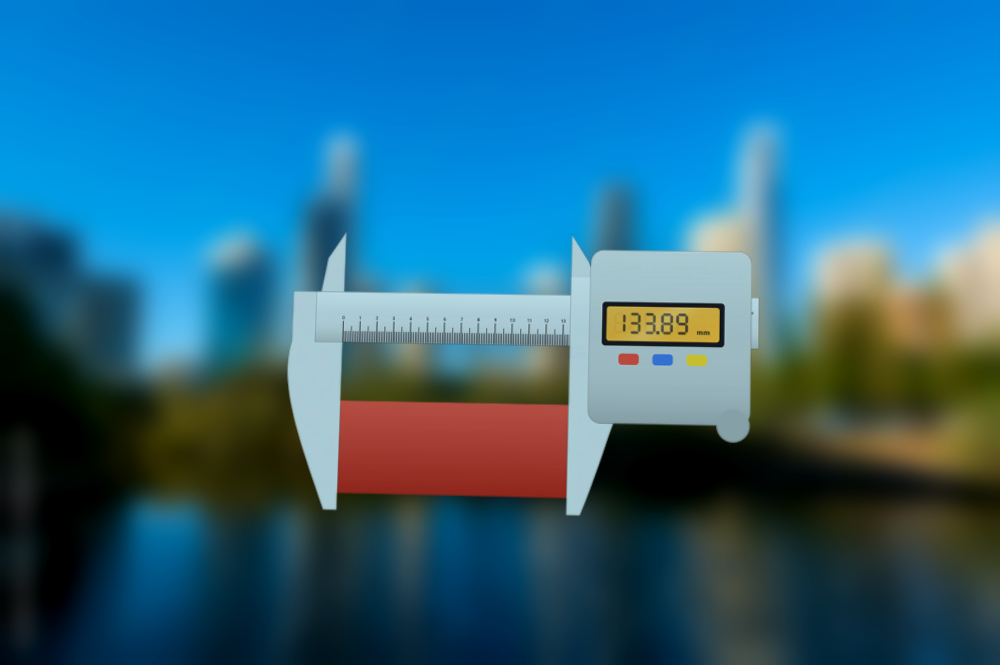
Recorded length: 133.89 mm
